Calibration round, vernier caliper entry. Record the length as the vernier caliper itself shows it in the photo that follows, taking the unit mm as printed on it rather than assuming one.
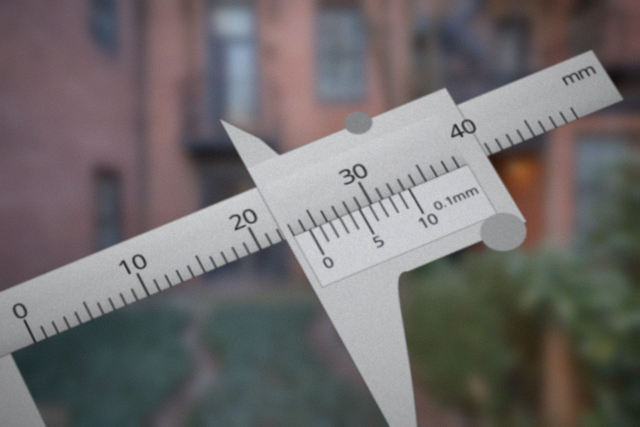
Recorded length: 24.4 mm
